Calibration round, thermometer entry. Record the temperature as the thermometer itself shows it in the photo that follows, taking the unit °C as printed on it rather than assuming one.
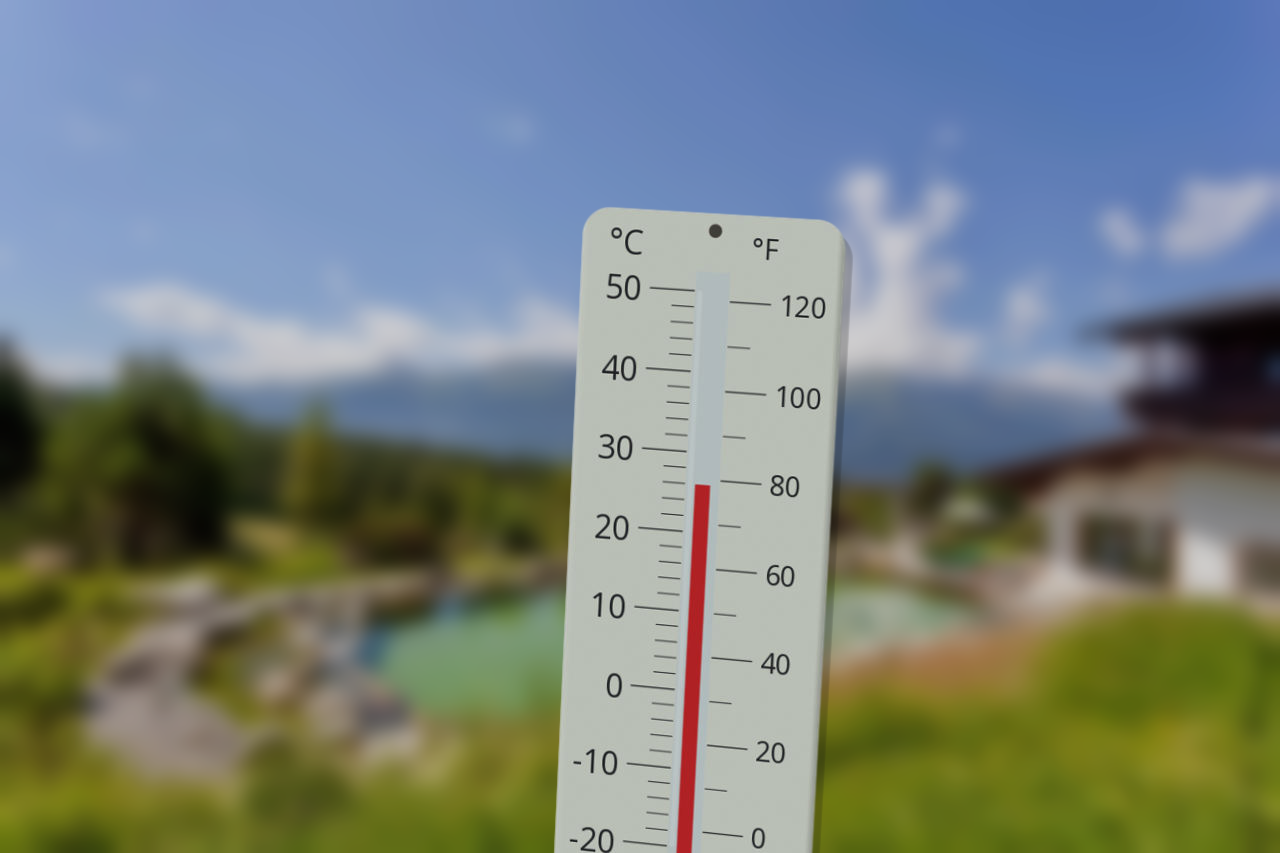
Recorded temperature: 26 °C
